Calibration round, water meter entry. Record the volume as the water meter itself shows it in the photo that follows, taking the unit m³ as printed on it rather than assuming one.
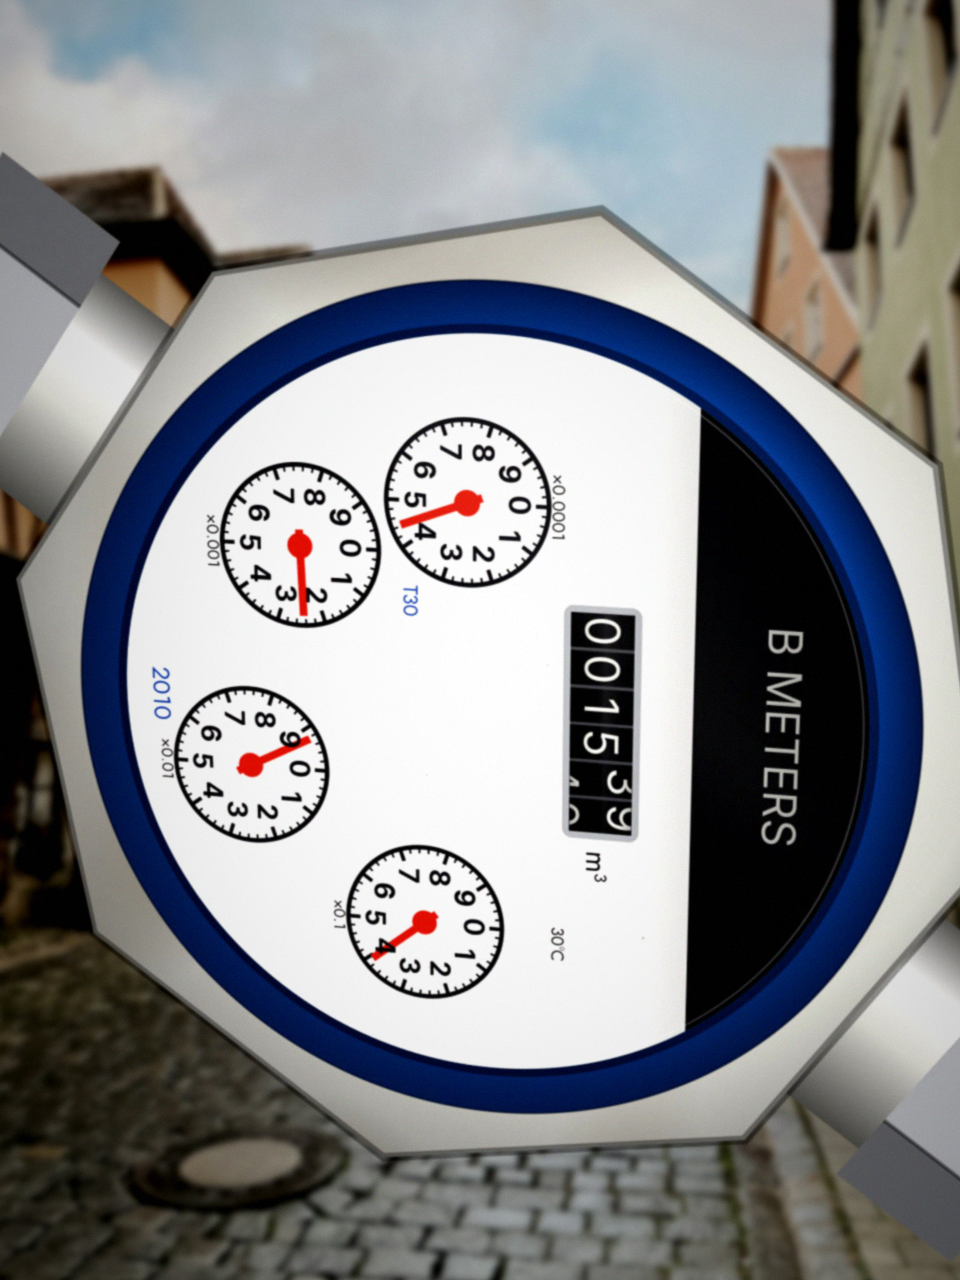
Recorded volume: 1539.3924 m³
